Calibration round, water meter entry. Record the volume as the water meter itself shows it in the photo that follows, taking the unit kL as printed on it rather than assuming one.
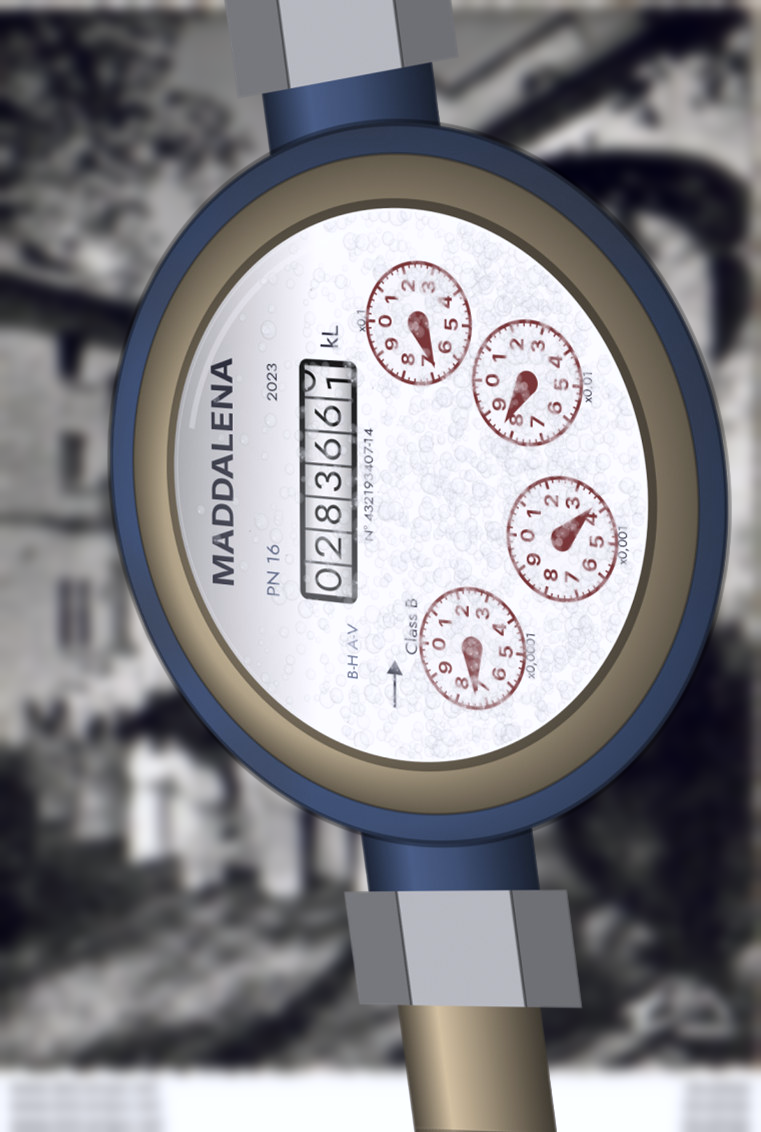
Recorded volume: 283660.6837 kL
